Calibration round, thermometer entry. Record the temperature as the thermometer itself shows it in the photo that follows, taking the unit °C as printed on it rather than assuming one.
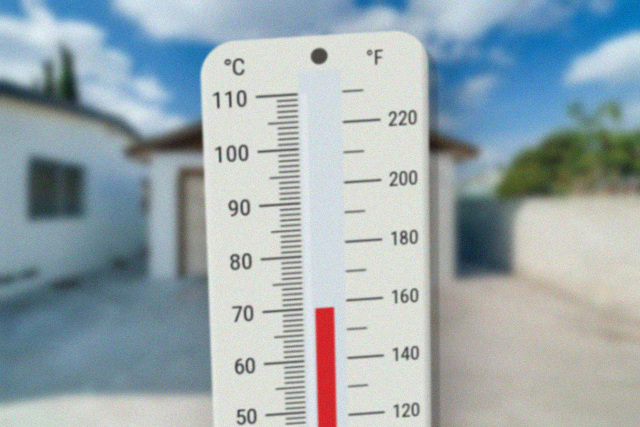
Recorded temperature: 70 °C
